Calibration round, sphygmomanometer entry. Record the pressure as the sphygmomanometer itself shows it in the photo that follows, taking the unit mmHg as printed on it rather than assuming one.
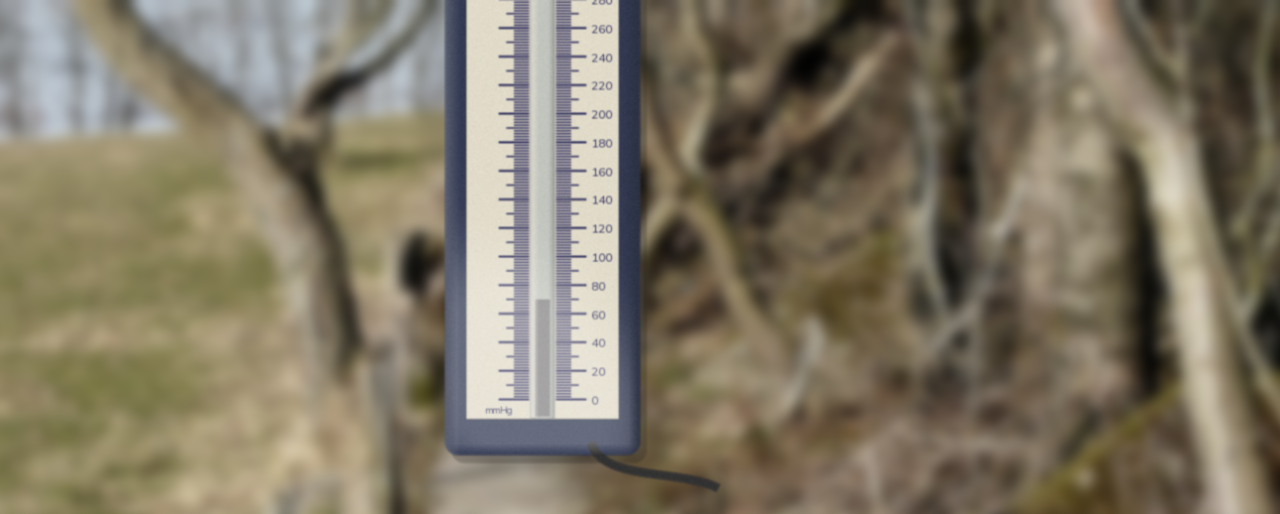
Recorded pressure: 70 mmHg
